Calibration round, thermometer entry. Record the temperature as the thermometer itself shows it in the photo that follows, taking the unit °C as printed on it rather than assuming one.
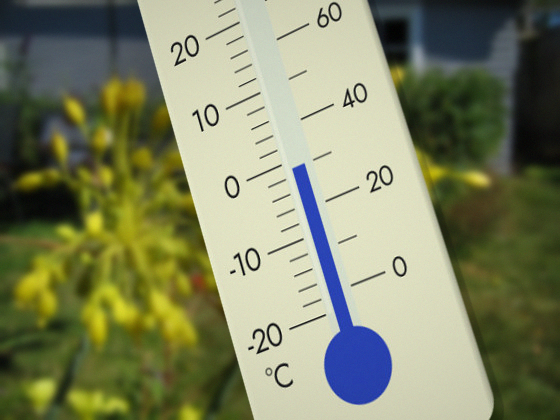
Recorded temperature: -1 °C
